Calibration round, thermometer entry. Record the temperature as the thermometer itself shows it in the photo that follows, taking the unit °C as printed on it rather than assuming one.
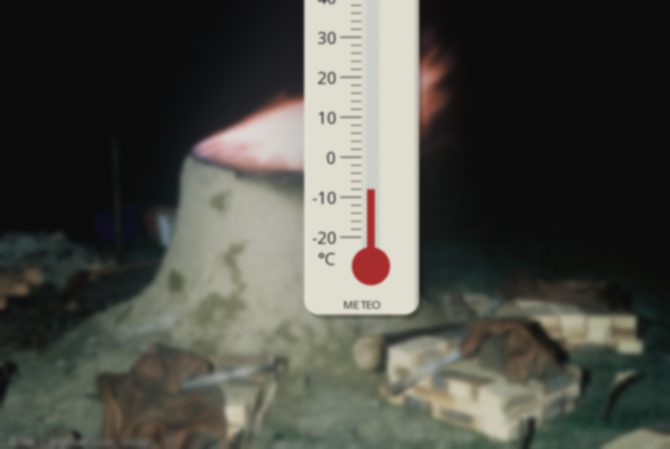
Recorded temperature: -8 °C
